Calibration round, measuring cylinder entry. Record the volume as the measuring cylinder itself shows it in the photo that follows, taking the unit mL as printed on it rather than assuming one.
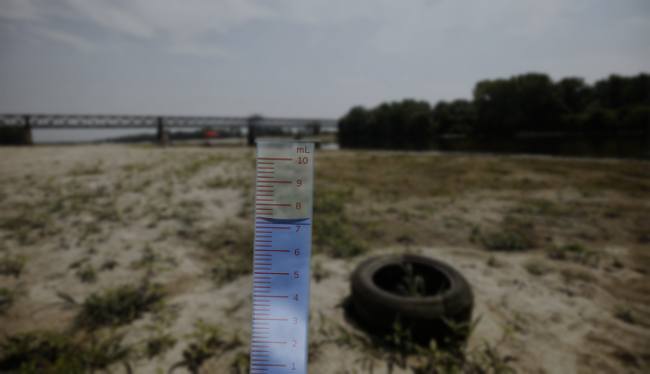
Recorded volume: 7.2 mL
